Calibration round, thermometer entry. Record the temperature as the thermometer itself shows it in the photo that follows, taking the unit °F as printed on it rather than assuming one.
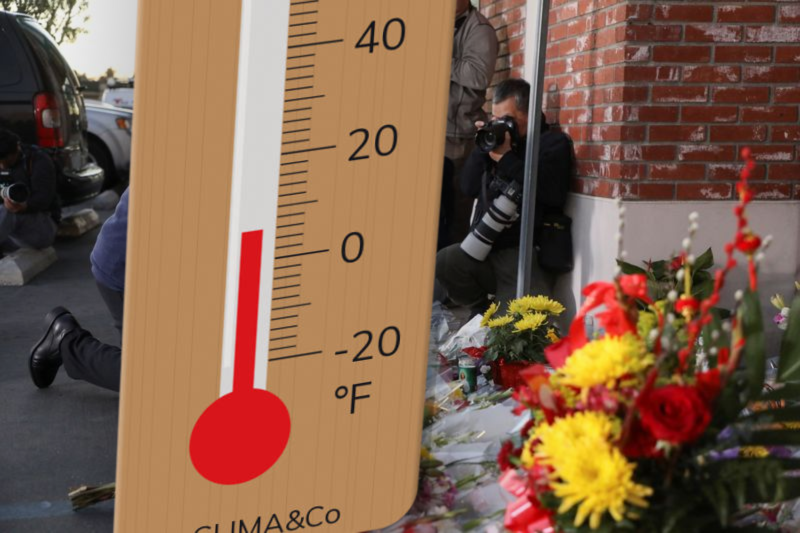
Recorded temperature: 6 °F
